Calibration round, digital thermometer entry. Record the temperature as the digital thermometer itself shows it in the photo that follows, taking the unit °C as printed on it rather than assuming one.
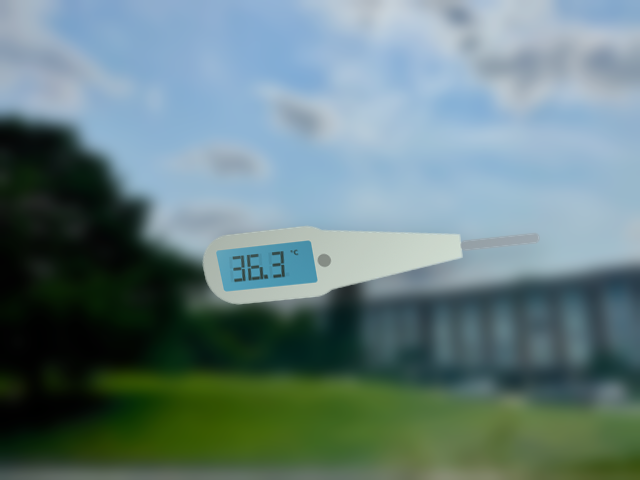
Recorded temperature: 36.3 °C
